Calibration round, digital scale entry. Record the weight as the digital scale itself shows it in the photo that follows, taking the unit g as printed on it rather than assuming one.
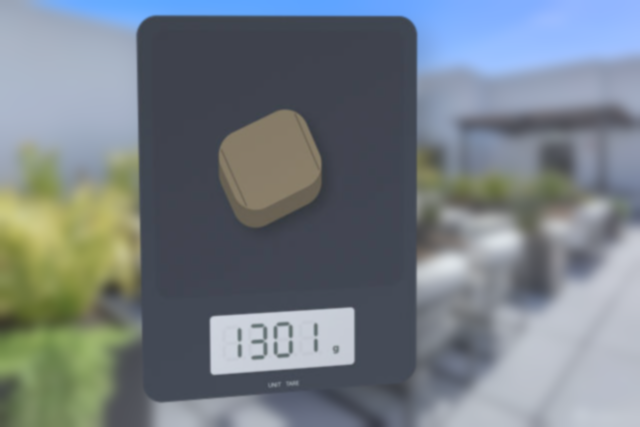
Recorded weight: 1301 g
